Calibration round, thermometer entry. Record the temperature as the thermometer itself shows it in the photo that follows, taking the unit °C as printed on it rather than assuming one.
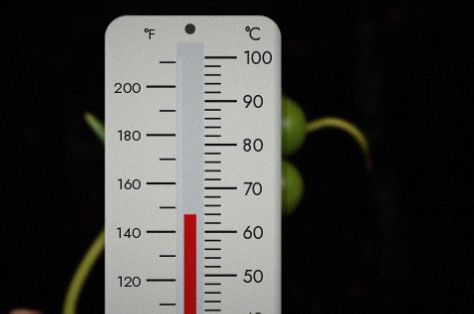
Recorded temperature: 64 °C
